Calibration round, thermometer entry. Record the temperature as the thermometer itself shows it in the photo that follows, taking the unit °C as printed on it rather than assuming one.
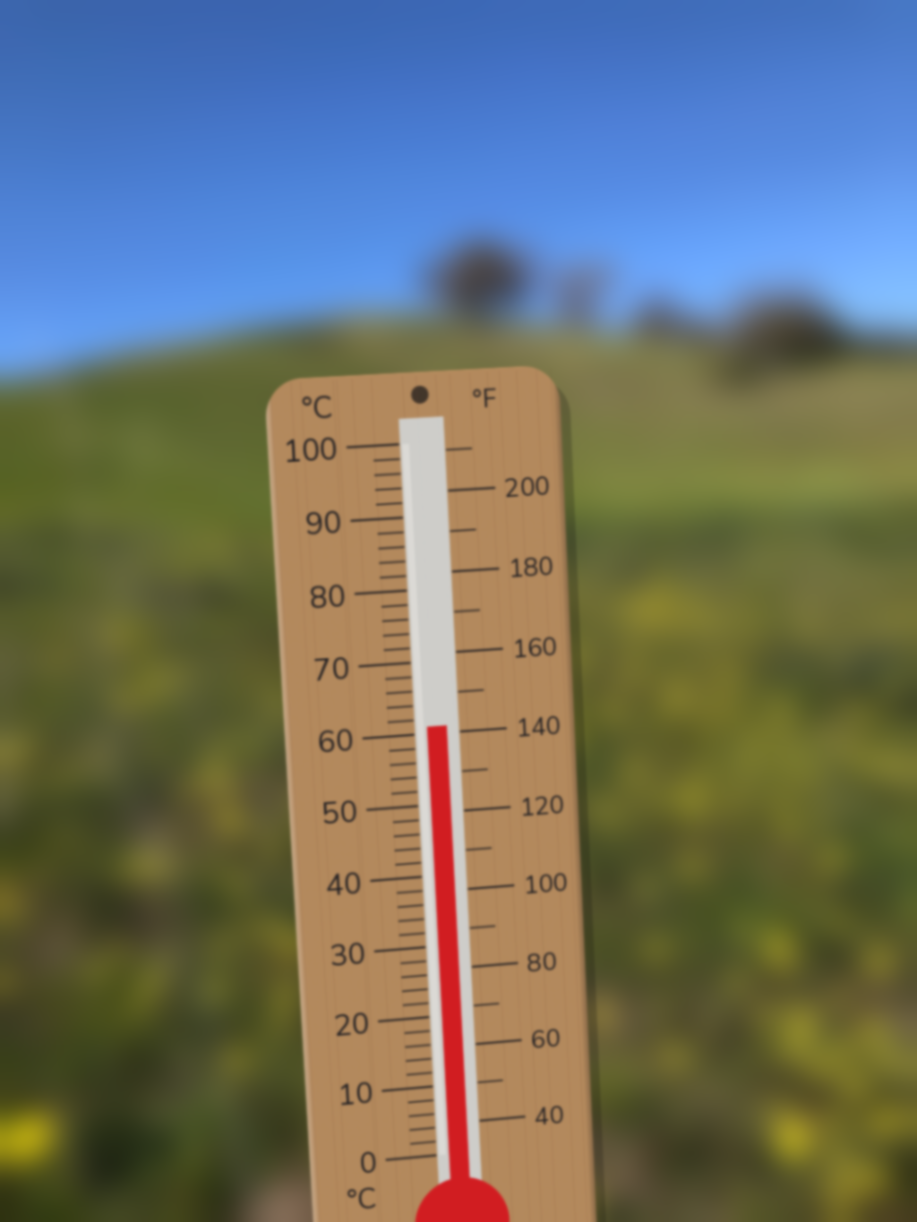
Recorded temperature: 61 °C
